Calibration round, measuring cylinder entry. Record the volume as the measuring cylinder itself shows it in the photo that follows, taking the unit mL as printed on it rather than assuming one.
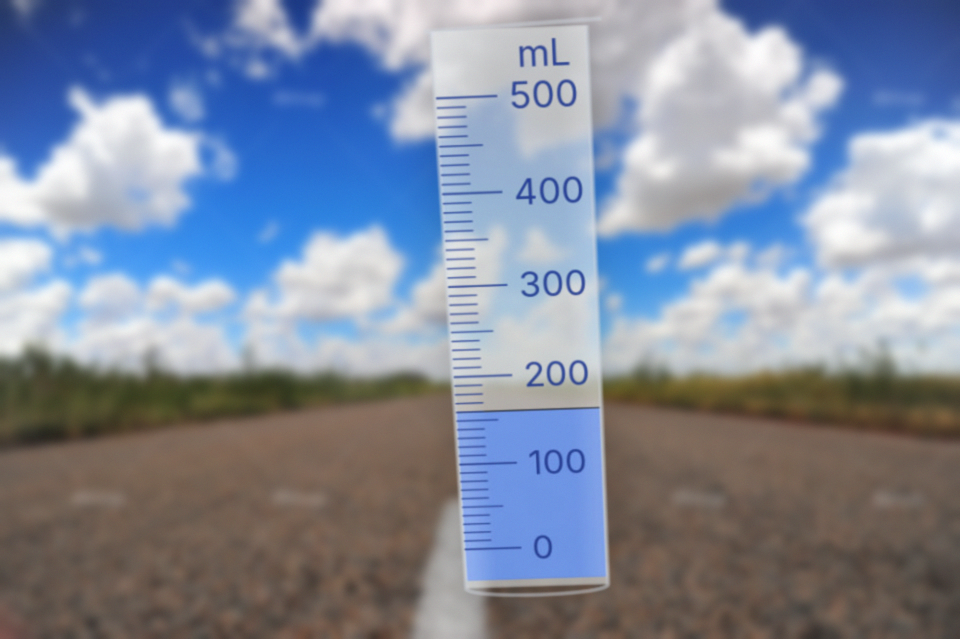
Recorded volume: 160 mL
